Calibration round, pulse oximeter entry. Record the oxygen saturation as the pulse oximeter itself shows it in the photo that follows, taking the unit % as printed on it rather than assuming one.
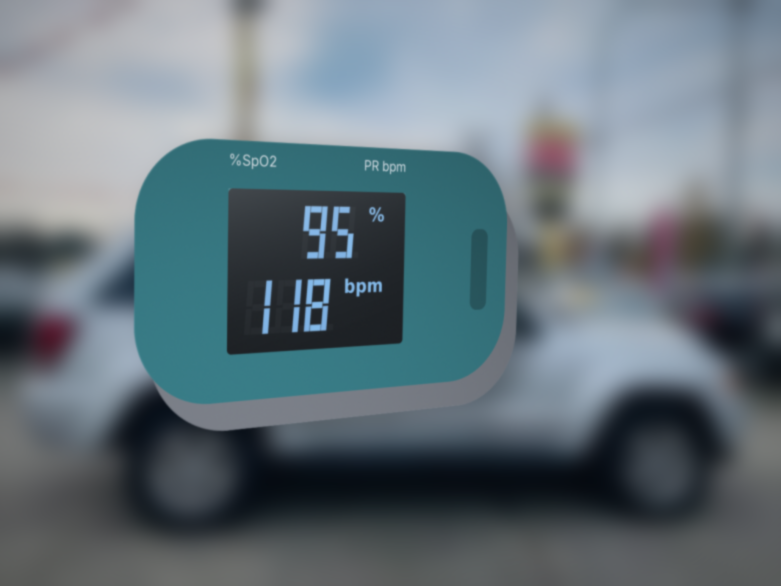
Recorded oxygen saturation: 95 %
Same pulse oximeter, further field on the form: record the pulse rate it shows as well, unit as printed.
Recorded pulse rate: 118 bpm
